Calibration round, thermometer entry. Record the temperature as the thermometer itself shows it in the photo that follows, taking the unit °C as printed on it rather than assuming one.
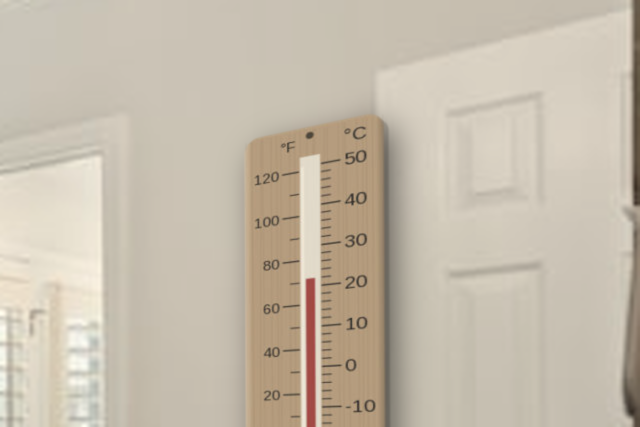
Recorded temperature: 22 °C
